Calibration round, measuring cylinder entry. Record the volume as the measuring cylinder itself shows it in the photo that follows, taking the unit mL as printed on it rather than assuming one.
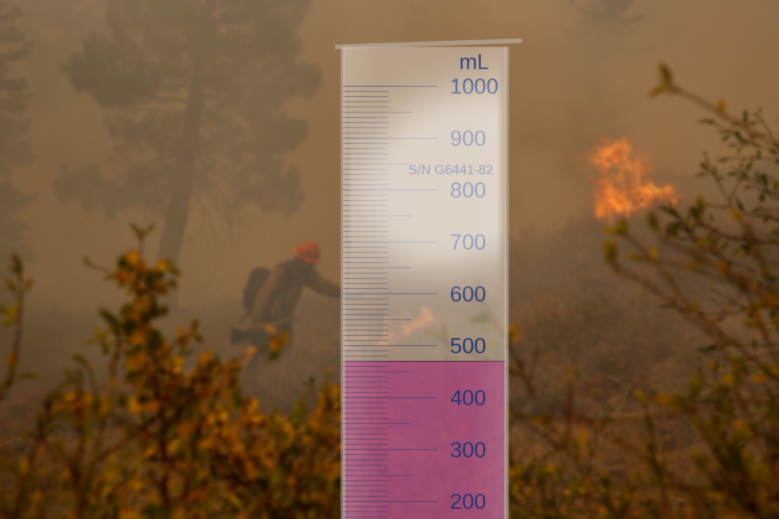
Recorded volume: 470 mL
